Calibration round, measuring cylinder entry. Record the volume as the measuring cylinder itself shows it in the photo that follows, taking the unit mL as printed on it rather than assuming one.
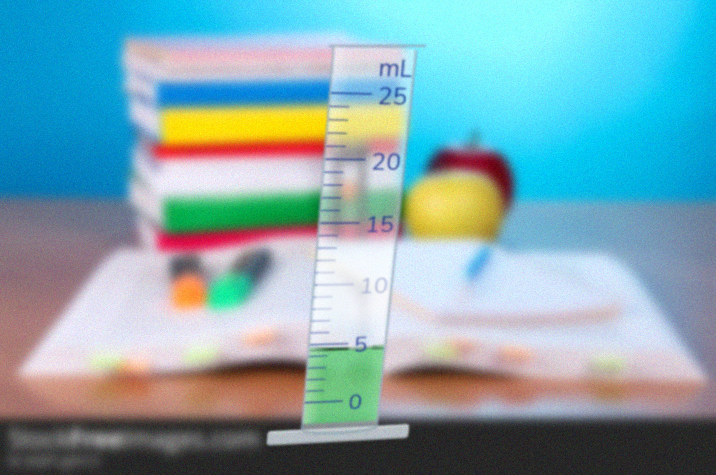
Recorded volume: 4.5 mL
